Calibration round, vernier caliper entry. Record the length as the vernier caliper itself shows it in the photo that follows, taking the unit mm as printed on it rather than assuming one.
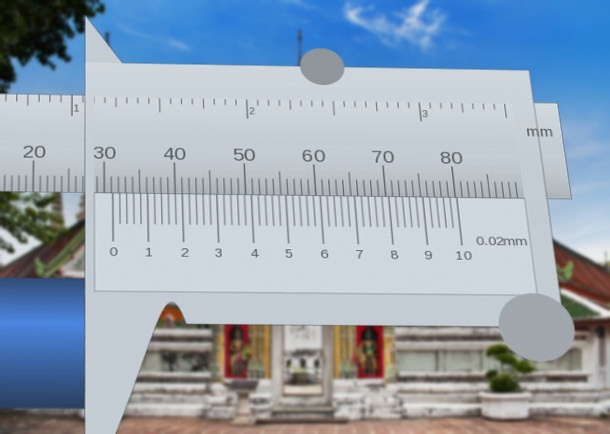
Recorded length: 31.2 mm
